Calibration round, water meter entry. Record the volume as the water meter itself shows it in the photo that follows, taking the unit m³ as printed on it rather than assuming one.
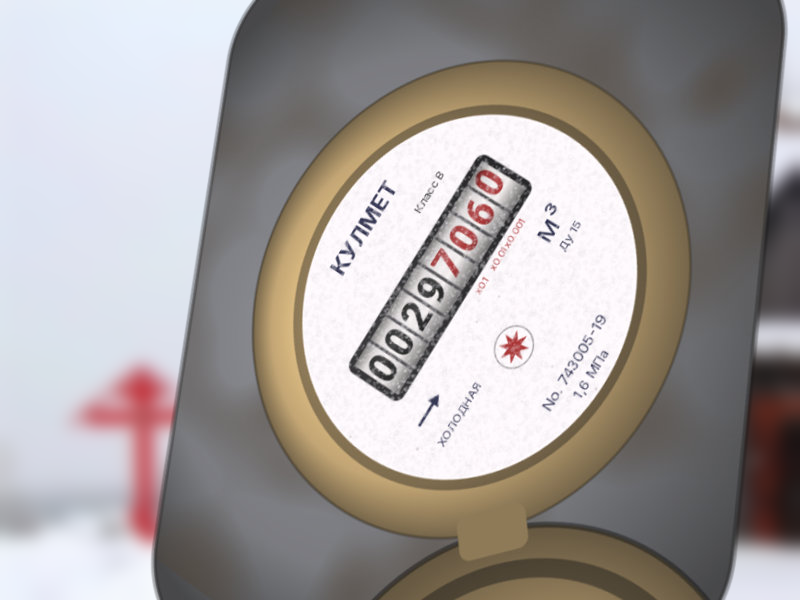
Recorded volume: 29.7060 m³
